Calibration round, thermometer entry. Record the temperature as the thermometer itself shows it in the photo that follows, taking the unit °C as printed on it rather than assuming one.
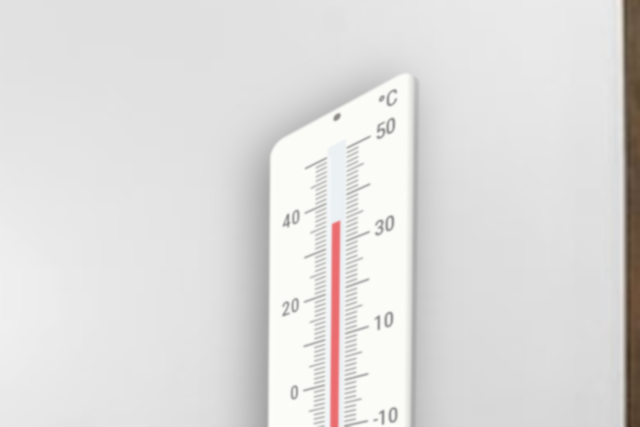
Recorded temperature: 35 °C
